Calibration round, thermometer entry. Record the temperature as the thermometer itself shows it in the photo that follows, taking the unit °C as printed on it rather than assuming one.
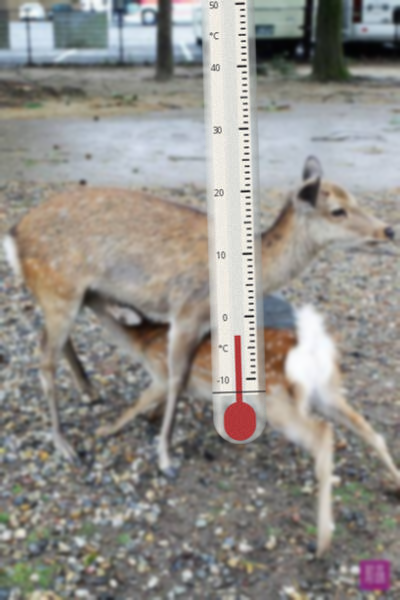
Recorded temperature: -3 °C
